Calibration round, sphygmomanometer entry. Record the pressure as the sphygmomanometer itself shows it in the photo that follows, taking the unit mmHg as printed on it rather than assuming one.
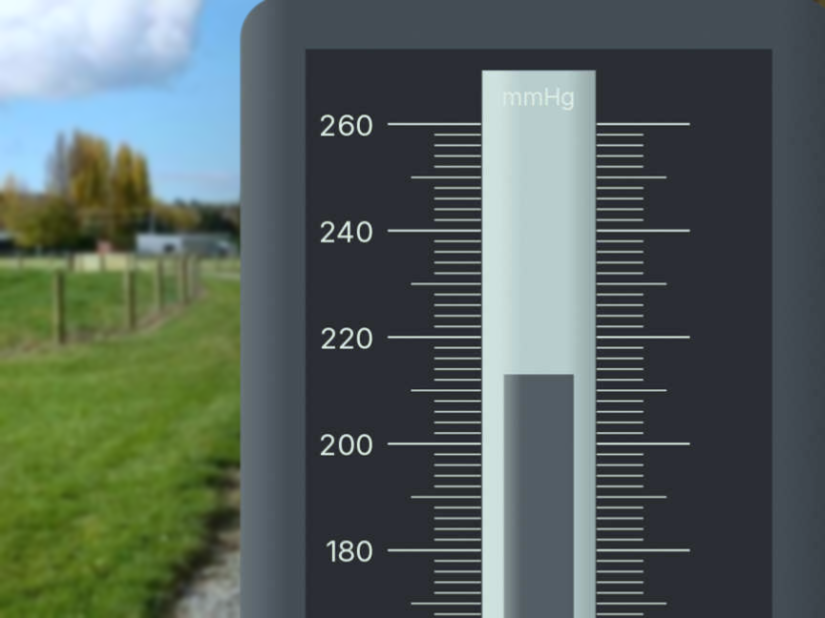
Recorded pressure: 213 mmHg
